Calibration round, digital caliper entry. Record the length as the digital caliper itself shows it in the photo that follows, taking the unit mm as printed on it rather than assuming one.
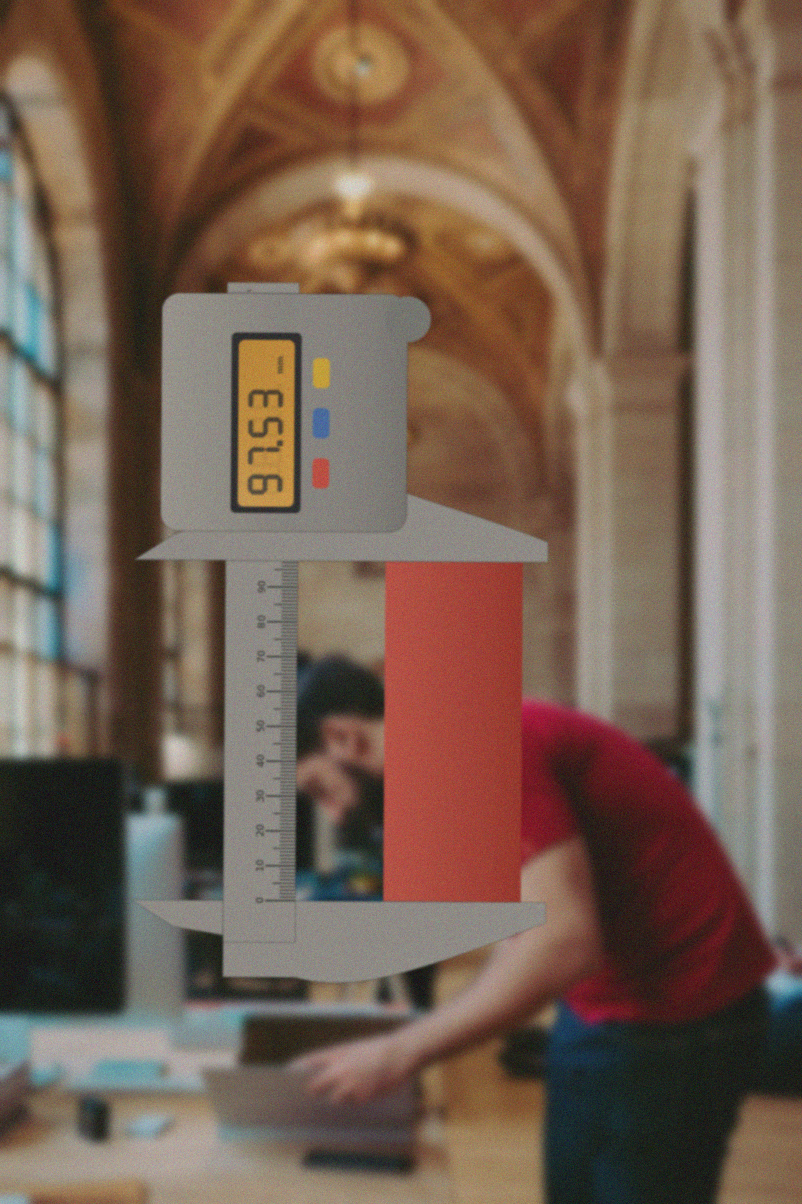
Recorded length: 97.53 mm
